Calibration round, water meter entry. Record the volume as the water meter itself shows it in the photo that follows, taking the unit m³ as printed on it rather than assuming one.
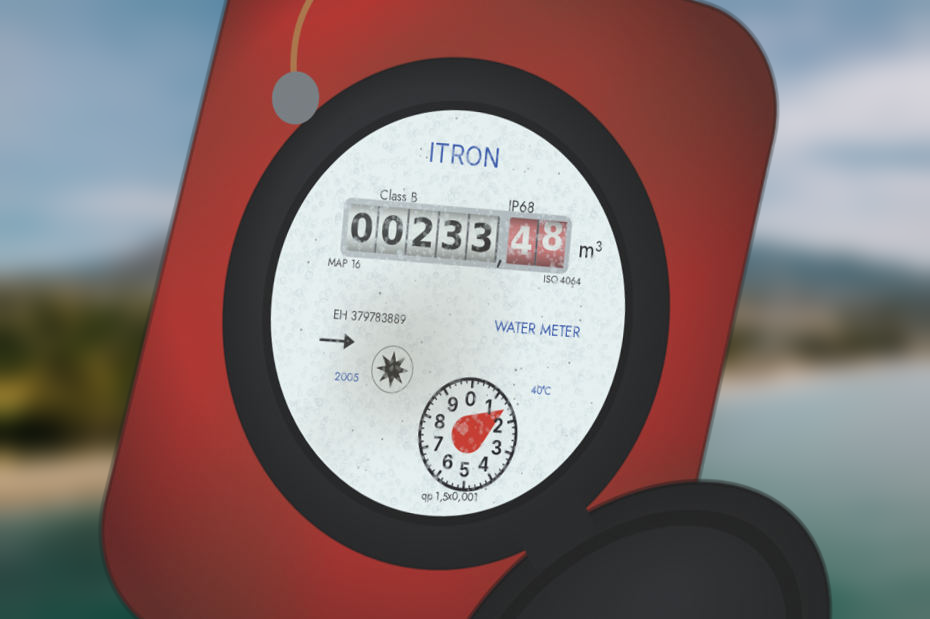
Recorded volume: 233.481 m³
